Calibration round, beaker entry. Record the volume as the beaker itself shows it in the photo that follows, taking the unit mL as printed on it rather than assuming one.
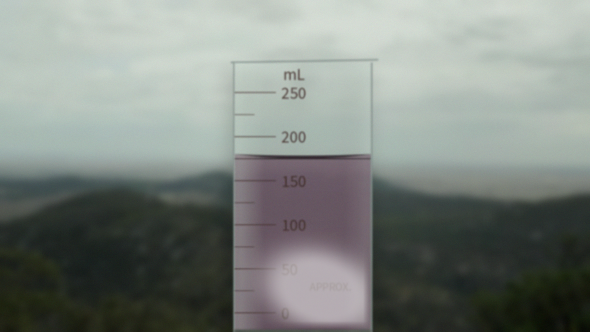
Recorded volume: 175 mL
